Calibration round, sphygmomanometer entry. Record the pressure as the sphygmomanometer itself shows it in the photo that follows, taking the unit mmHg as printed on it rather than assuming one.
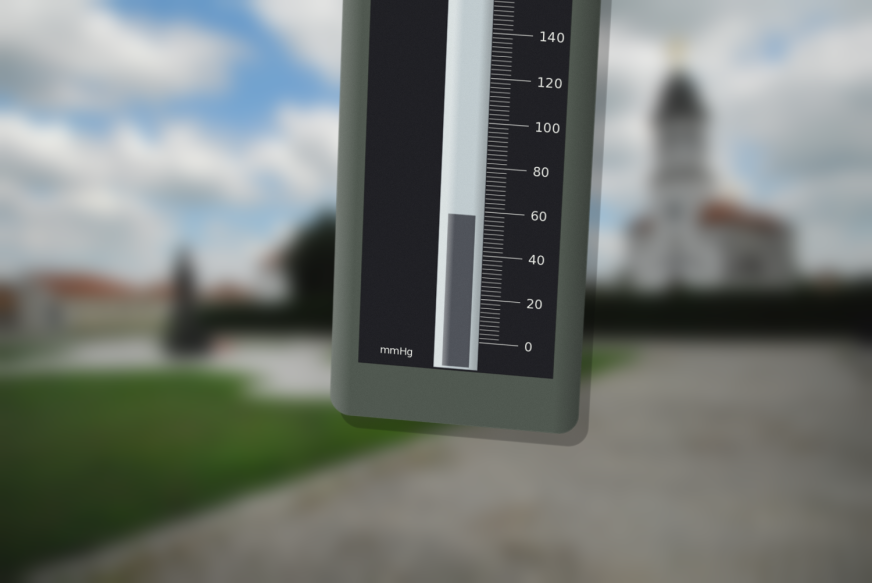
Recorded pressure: 58 mmHg
